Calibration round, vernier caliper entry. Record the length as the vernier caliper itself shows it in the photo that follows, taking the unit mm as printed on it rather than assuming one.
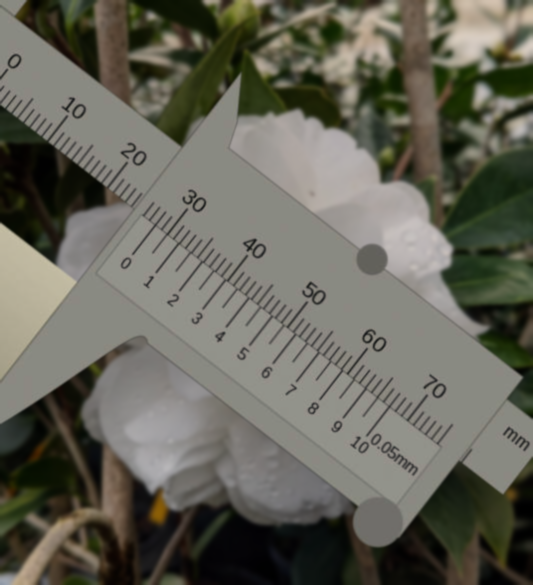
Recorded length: 28.0 mm
